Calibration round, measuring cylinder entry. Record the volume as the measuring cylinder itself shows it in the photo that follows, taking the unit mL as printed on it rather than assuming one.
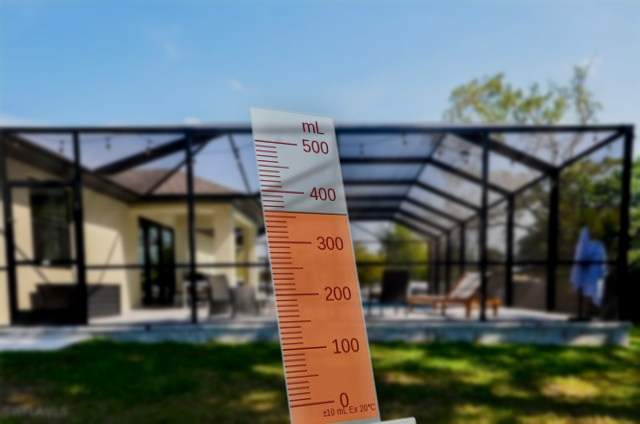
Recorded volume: 360 mL
